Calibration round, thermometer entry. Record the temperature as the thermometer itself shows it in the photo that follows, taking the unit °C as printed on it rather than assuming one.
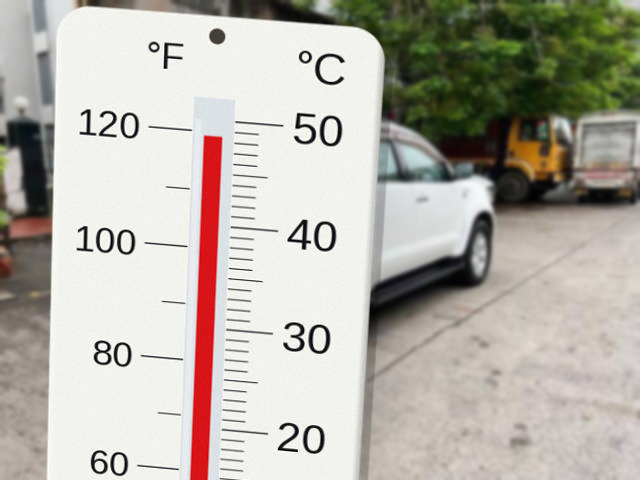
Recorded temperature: 48.5 °C
